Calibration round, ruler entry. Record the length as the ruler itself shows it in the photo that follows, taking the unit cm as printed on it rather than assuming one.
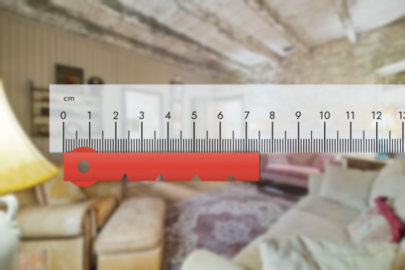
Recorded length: 7.5 cm
